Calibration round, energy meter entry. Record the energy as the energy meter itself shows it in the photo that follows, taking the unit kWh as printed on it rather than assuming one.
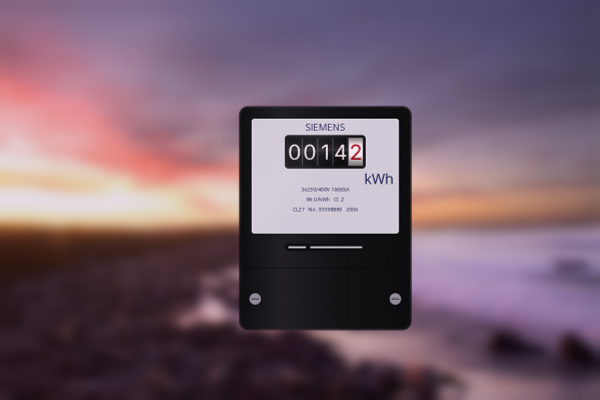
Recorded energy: 14.2 kWh
